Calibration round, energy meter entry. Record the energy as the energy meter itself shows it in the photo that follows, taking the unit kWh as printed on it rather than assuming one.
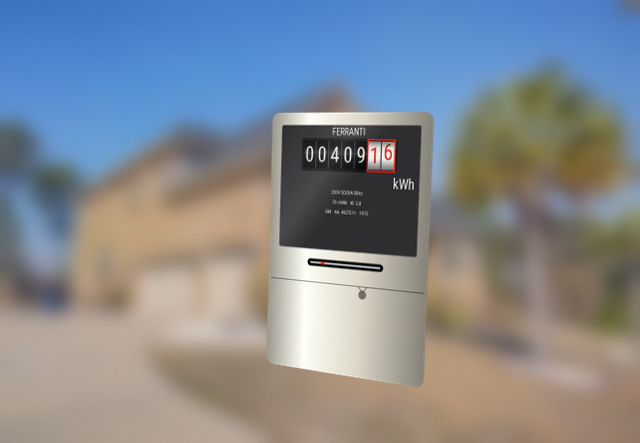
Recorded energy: 409.16 kWh
